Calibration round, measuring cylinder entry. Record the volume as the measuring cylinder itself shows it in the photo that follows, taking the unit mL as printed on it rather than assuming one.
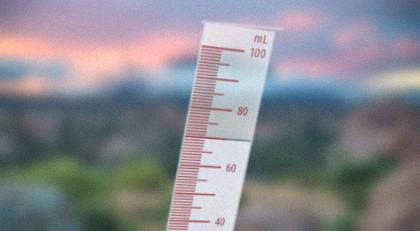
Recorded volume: 70 mL
